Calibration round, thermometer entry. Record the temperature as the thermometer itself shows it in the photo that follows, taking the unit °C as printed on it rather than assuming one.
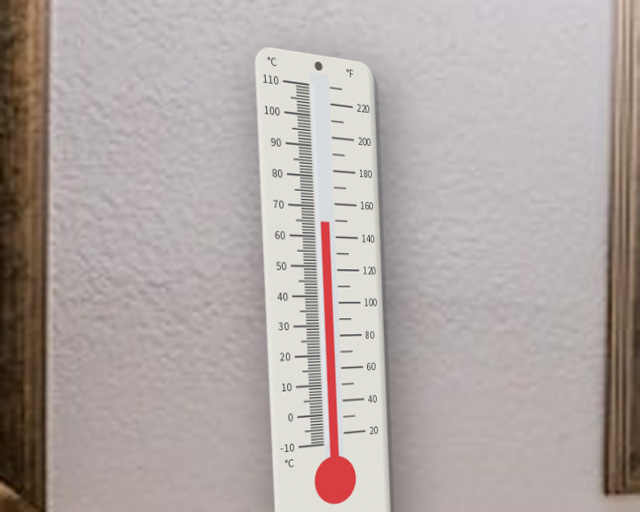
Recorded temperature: 65 °C
